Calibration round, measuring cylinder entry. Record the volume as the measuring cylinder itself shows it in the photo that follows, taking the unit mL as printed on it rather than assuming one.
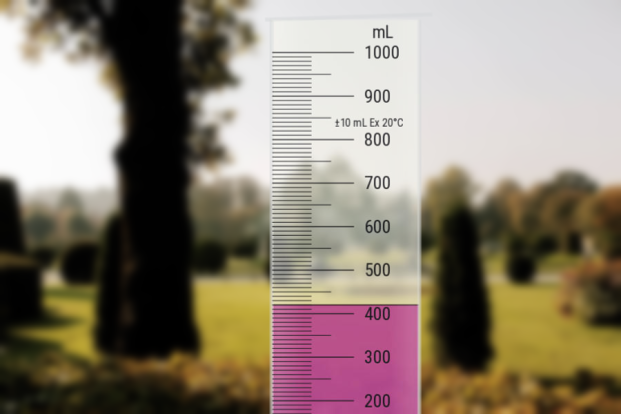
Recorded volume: 420 mL
